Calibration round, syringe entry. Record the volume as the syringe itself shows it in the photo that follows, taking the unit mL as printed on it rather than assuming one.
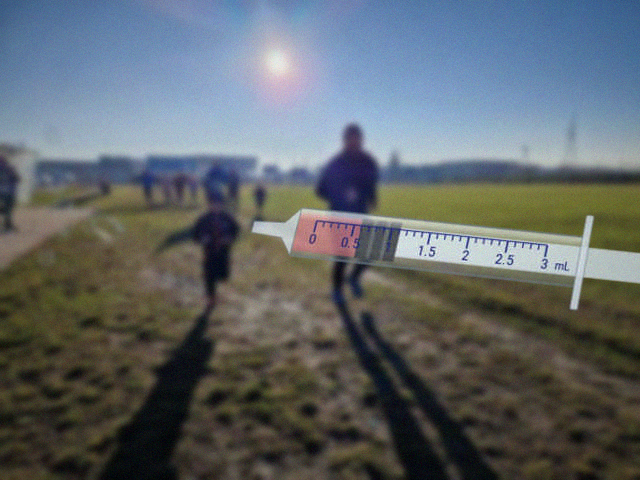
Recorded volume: 0.6 mL
